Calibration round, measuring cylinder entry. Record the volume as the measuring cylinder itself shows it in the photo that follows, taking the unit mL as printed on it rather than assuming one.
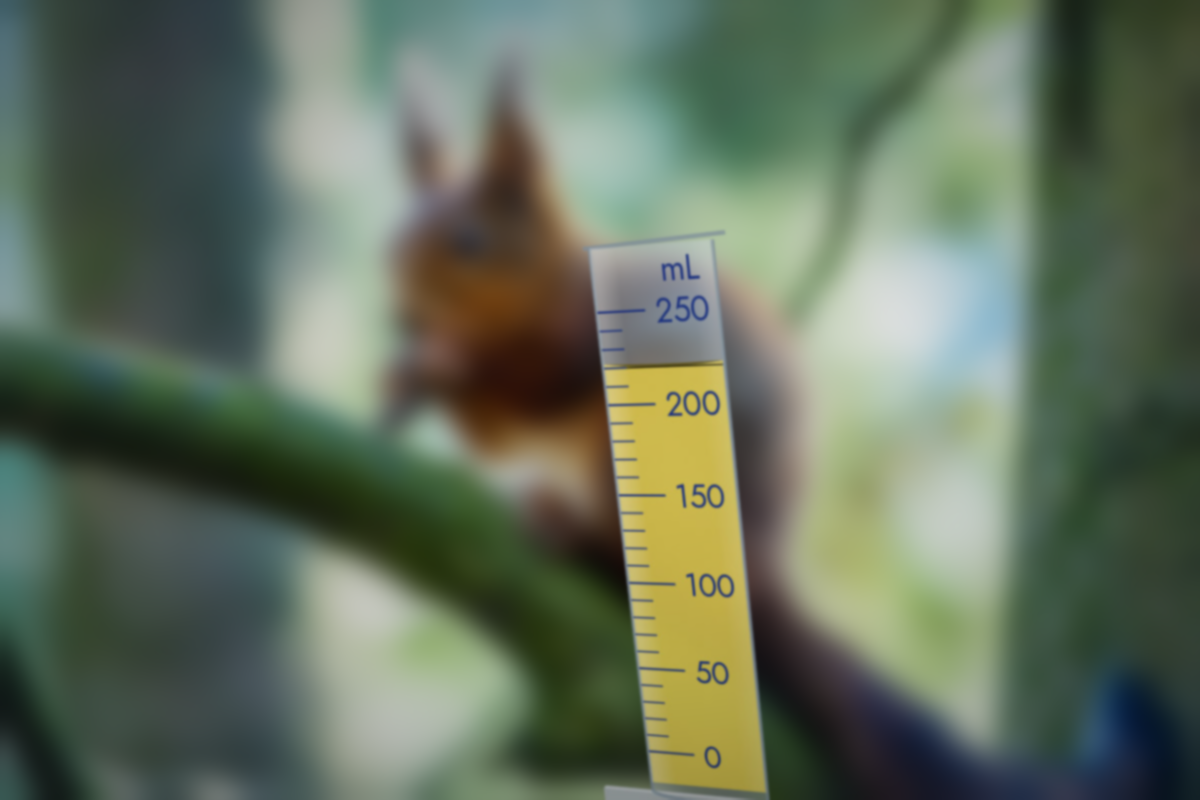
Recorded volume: 220 mL
